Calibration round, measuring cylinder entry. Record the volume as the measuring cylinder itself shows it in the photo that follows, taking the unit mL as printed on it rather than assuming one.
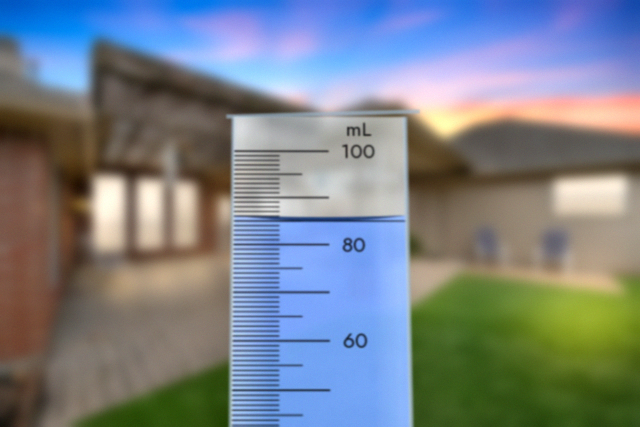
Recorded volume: 85 mL
